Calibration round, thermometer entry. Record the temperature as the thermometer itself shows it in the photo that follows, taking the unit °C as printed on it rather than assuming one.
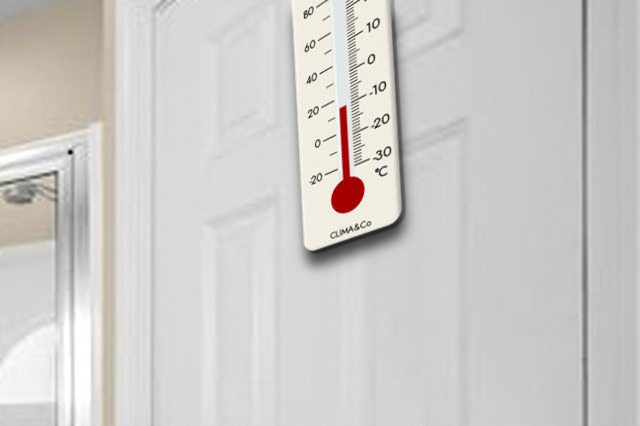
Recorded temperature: -10 °C
